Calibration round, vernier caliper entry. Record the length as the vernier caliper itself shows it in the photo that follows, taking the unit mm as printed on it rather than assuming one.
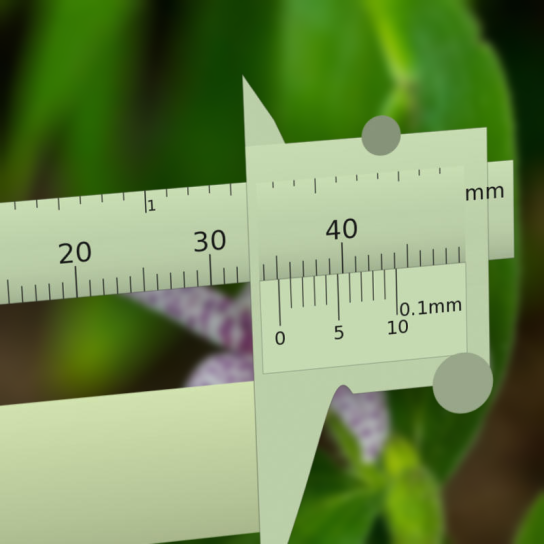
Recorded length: 35.1 mm
